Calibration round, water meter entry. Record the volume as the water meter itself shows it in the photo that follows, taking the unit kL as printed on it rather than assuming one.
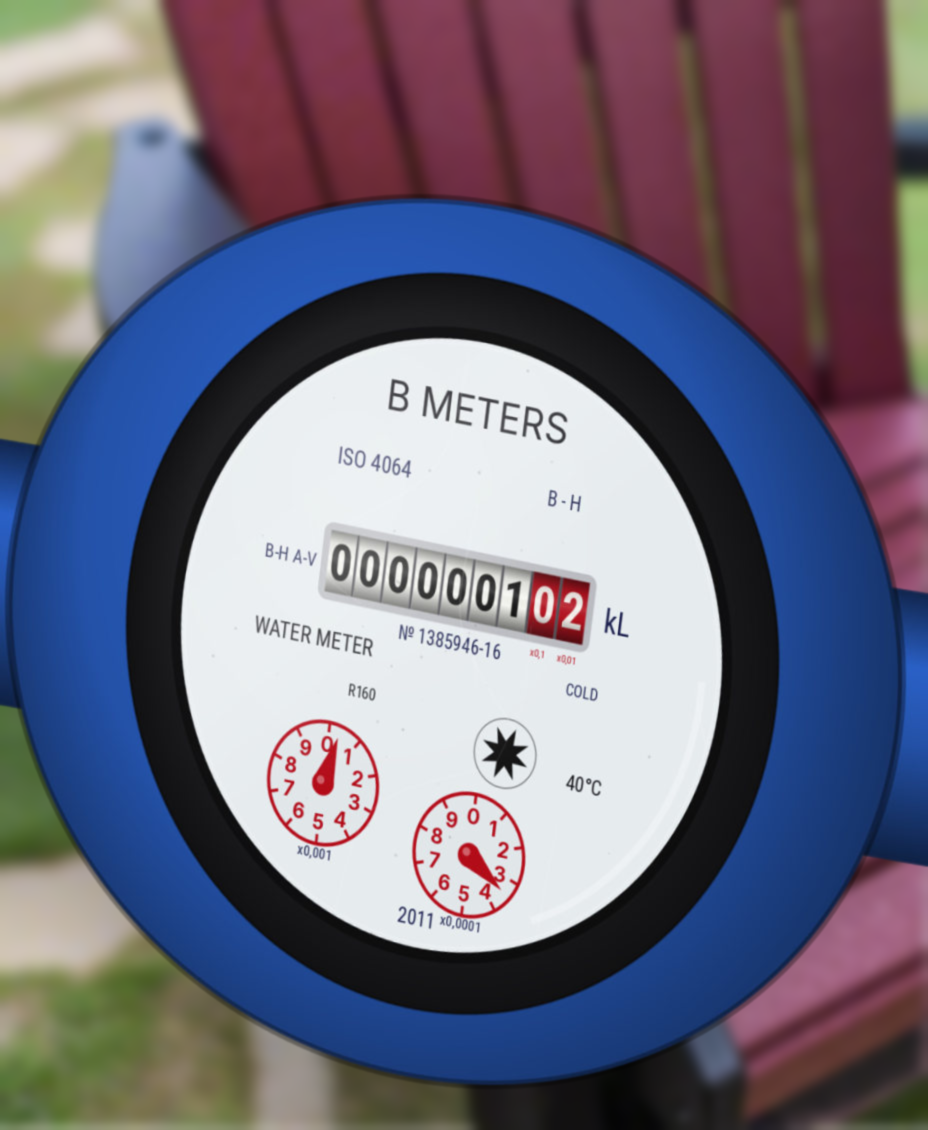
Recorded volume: 1.0203 kL
